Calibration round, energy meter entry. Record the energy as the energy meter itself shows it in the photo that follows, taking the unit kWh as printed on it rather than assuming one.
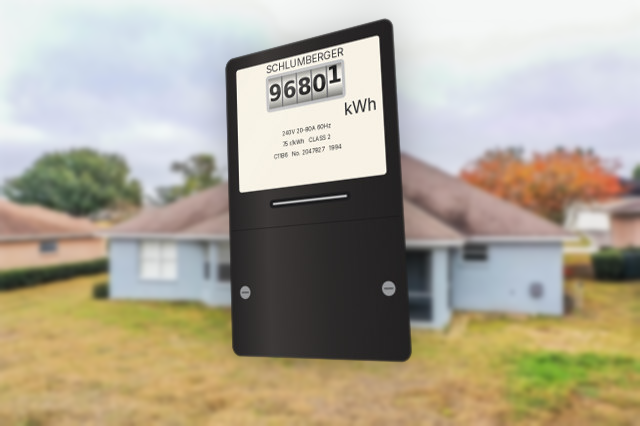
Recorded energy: 96801 kWh
